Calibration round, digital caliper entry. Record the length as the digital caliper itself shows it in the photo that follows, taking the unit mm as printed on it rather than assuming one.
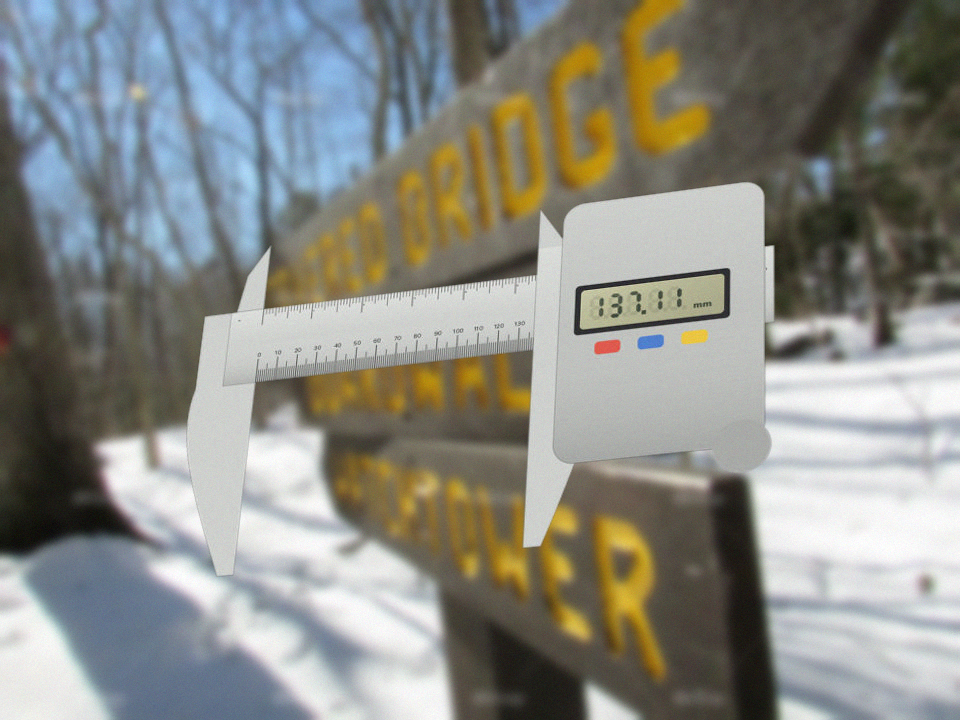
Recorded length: 137.11 mm
